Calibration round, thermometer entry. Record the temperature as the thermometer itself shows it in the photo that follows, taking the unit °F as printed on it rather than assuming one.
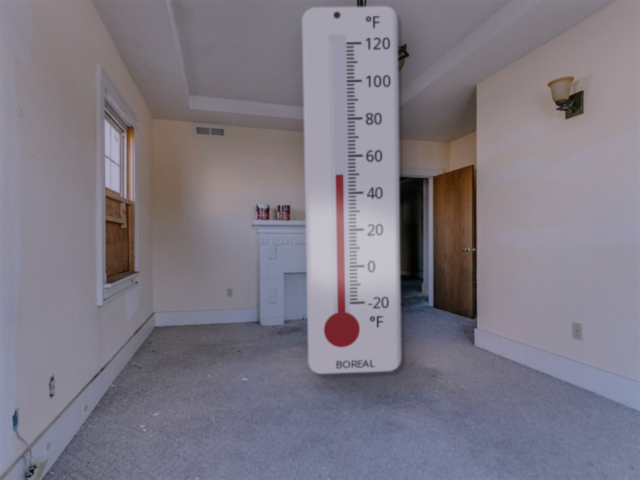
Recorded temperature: 50 °F
